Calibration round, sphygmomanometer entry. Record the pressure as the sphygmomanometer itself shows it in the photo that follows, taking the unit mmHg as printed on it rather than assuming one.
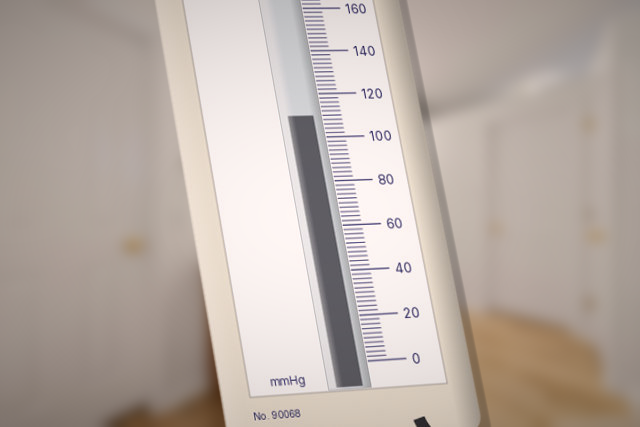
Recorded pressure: 110 mmHg
